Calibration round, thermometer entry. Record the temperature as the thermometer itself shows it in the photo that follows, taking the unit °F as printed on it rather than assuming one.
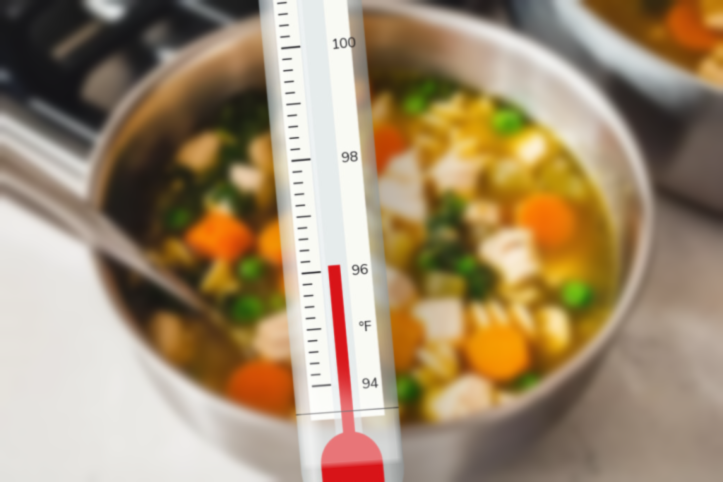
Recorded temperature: 96.1 °F
